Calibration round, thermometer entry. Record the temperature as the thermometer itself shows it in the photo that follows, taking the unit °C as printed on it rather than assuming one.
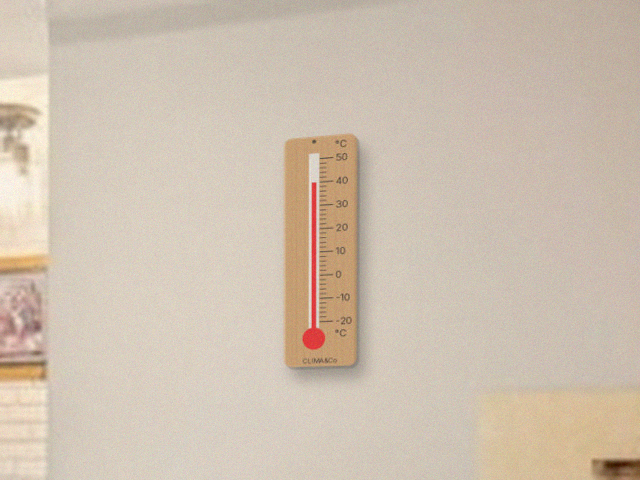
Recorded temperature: 40 °C
